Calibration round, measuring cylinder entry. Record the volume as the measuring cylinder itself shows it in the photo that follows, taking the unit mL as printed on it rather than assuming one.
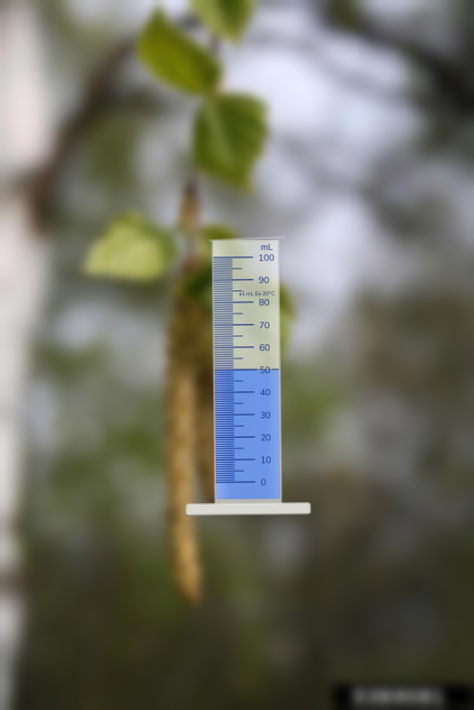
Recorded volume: 50 mL
